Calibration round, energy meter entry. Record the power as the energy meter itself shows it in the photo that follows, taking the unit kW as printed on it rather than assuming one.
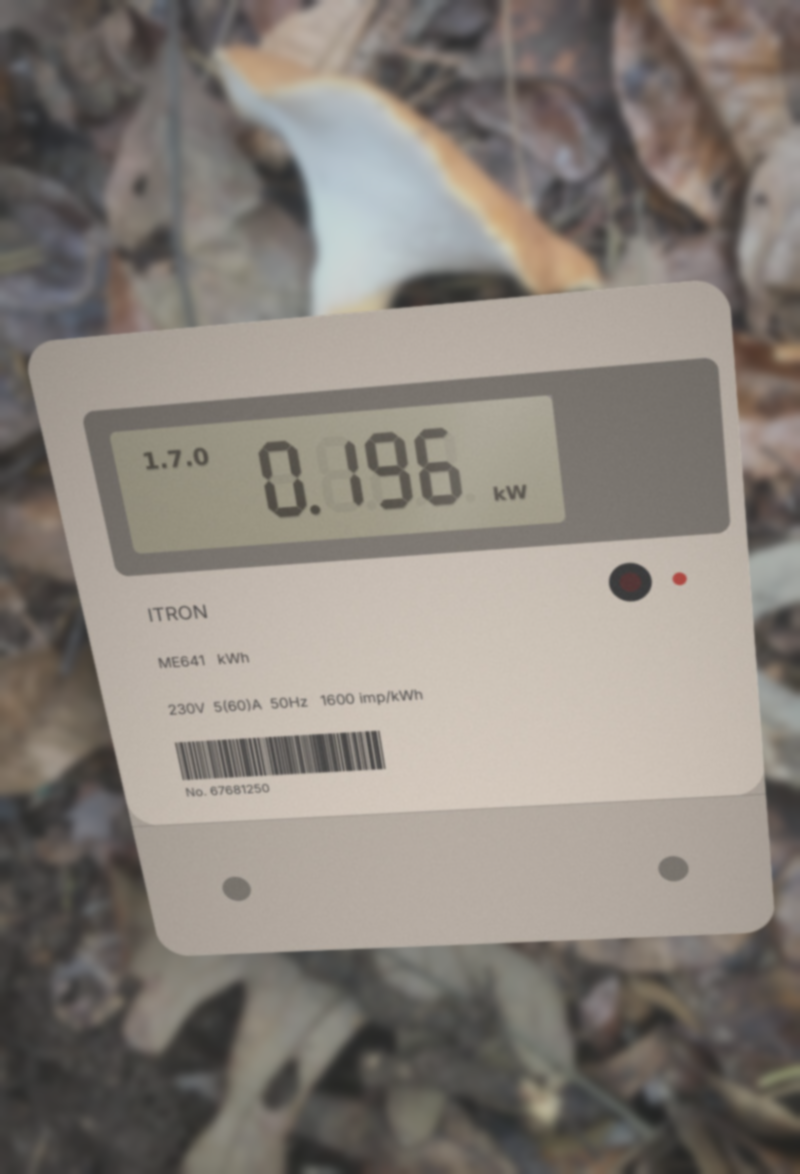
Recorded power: 0.196 kW
